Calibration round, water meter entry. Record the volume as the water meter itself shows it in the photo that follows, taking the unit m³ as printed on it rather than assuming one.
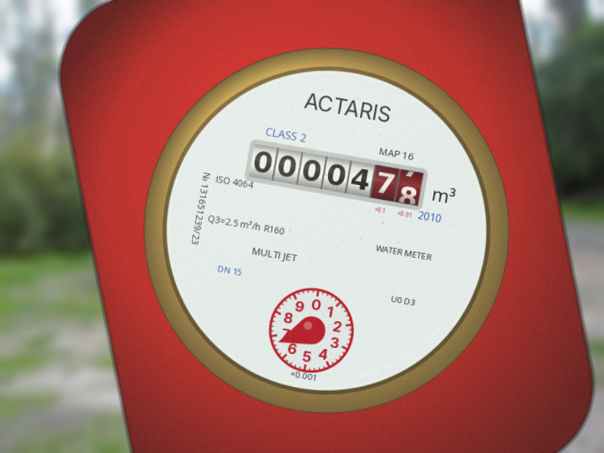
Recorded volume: 4.776 m³
